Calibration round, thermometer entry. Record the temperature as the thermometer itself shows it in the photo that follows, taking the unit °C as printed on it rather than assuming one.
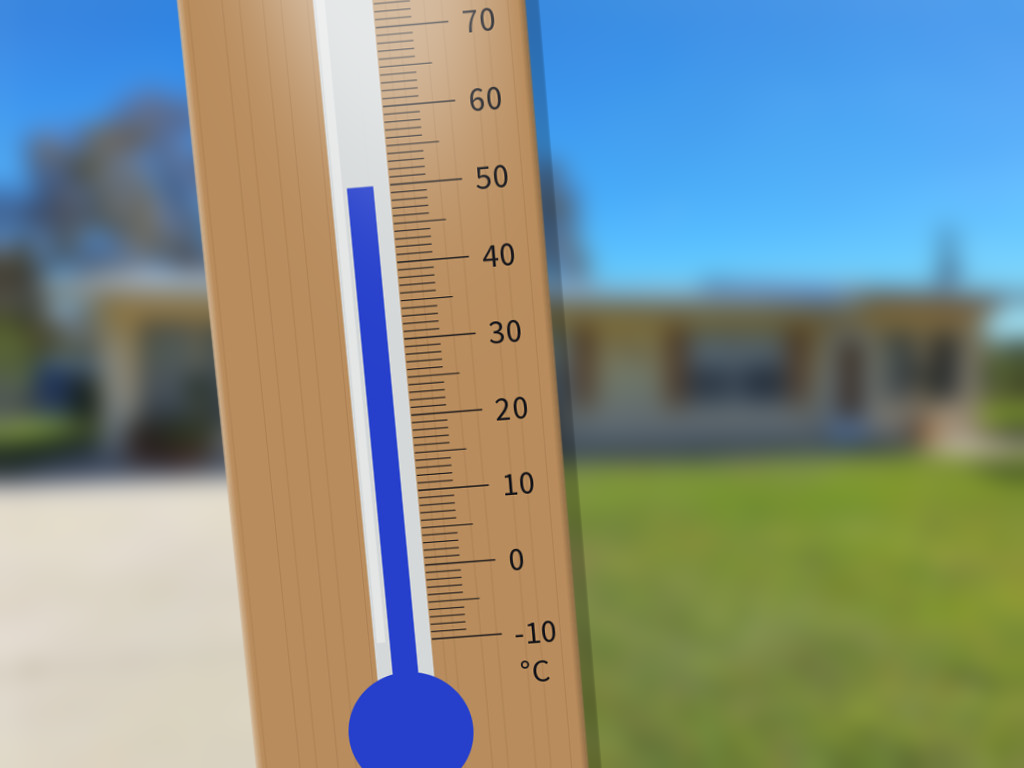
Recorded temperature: 50 °C
